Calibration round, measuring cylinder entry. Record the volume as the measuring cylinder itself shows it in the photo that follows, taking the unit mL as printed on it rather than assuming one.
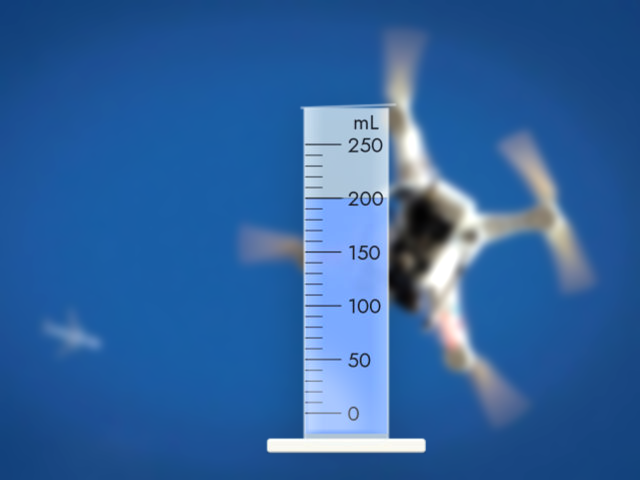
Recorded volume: 200 mL
